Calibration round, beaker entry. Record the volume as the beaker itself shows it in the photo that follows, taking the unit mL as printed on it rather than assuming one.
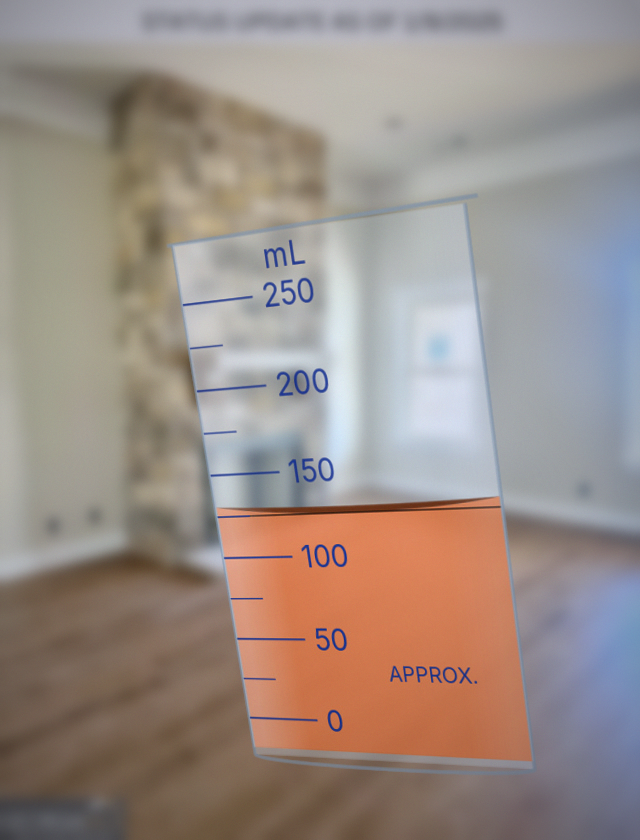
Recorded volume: 125 mL
